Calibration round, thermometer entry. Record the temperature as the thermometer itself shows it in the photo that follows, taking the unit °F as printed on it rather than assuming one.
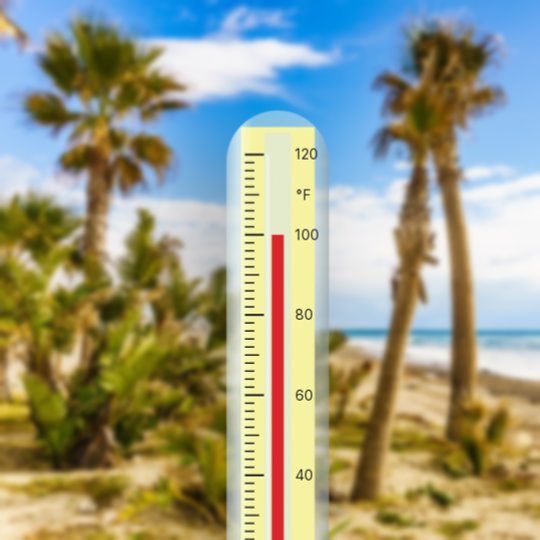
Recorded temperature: 100 °F
